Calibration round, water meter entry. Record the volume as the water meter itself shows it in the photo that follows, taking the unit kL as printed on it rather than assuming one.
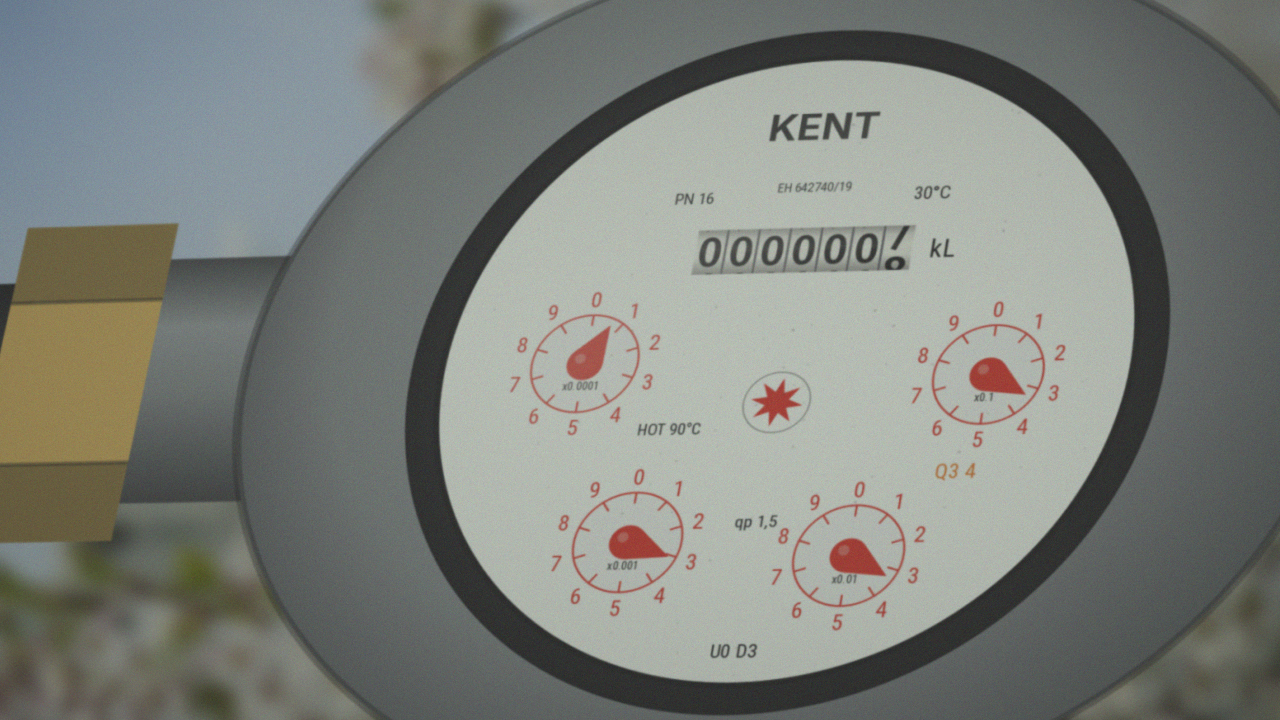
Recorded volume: 7.3330 kL
